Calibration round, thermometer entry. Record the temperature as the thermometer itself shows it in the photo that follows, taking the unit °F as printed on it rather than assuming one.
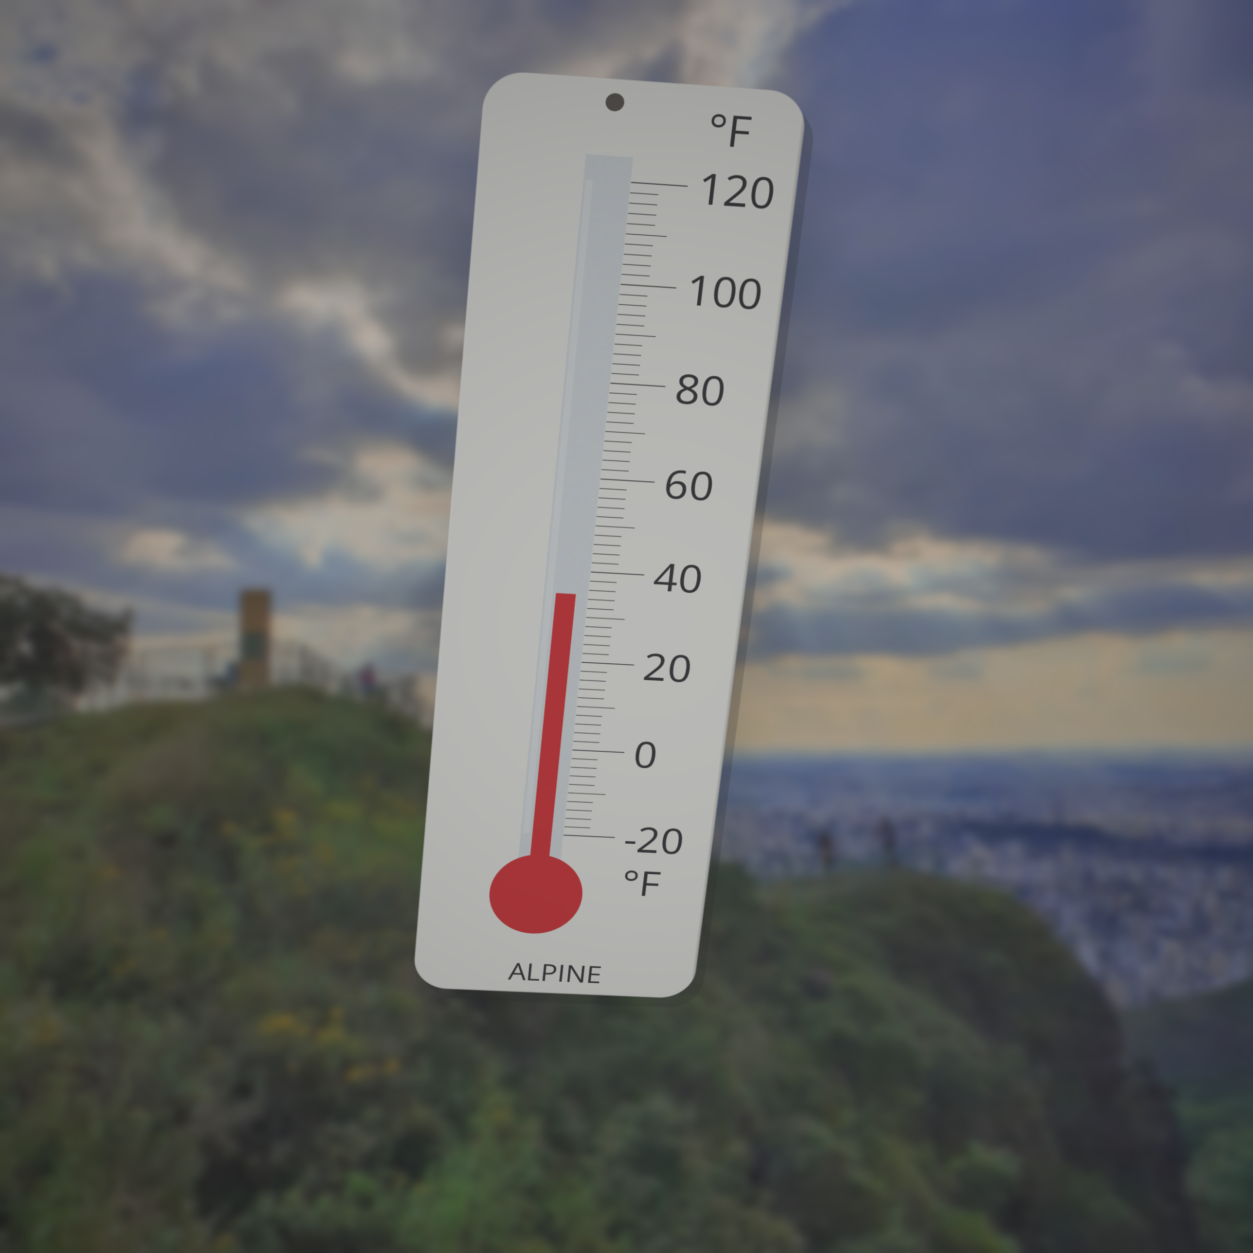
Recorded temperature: 35 °F
